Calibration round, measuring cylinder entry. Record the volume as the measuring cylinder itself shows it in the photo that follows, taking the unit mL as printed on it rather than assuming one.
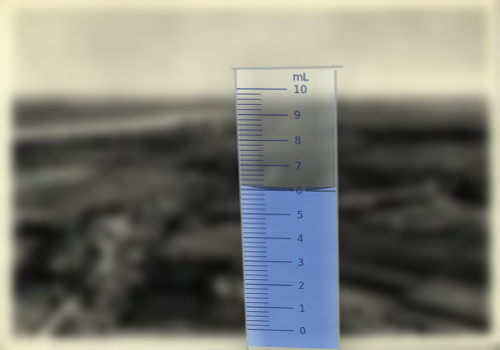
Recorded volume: 6 mL
